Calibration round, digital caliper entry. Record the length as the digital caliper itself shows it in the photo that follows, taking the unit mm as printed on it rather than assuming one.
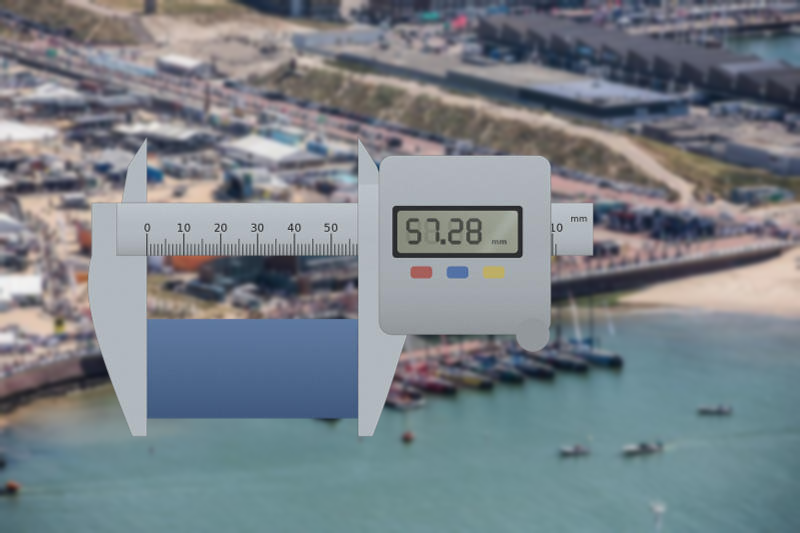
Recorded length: 57.28 mm
